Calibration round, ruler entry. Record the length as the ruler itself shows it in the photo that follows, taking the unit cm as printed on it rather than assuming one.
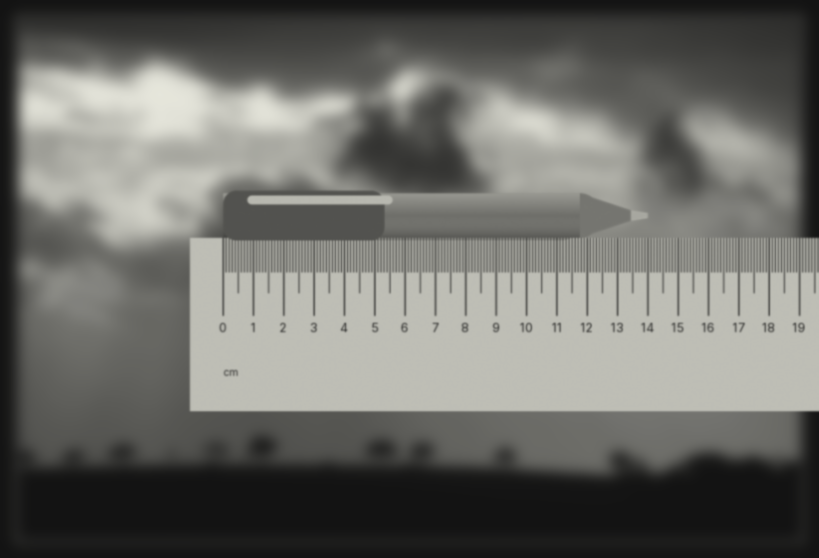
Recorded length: 14 cm
